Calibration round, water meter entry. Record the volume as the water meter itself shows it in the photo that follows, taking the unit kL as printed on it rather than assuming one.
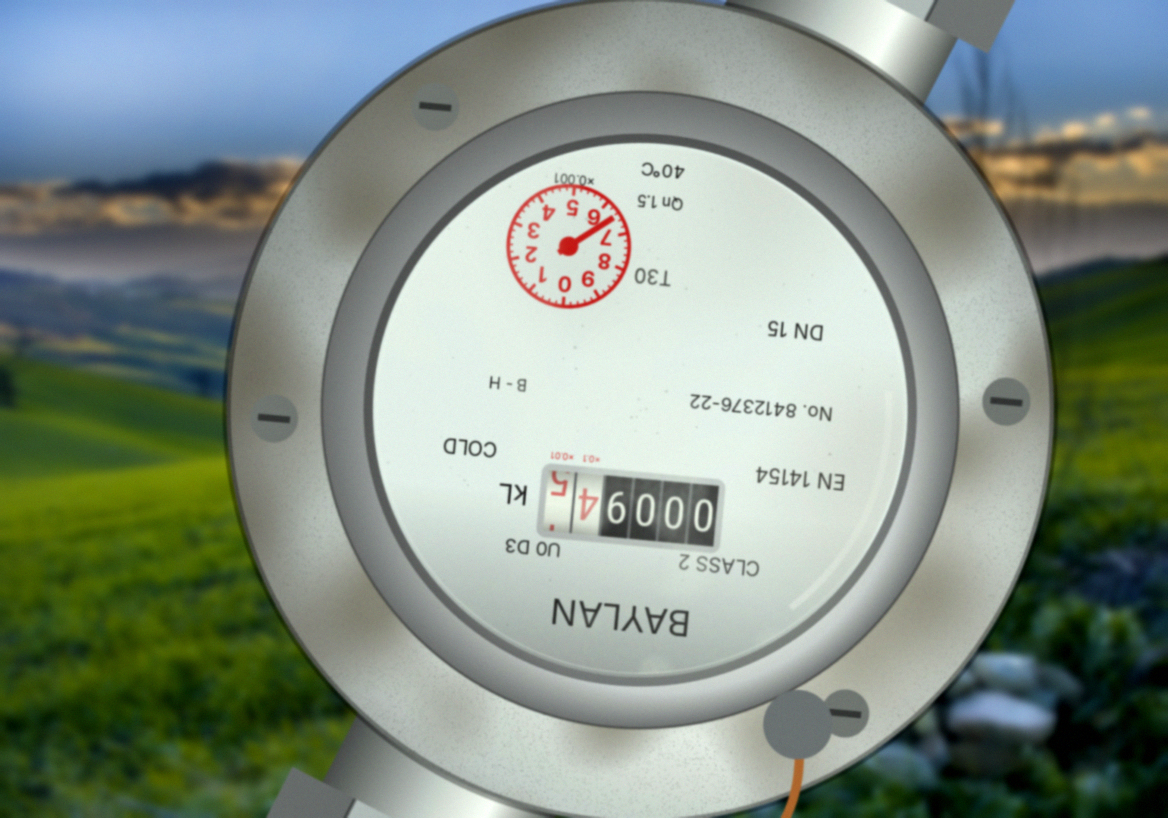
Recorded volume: 9.446 kL
